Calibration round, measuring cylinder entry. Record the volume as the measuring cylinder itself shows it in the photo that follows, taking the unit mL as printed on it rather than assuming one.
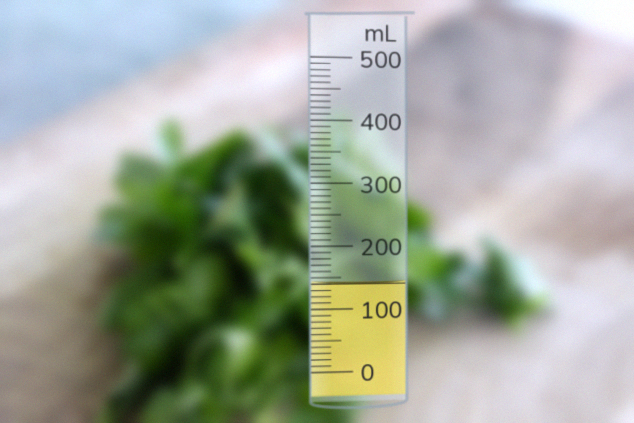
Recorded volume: 140 mL
